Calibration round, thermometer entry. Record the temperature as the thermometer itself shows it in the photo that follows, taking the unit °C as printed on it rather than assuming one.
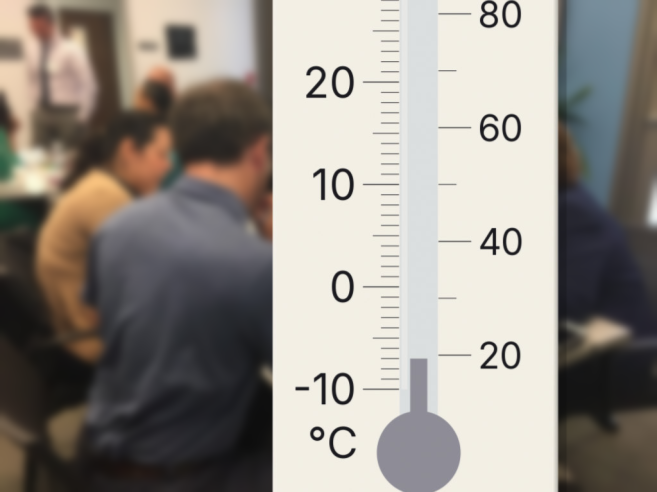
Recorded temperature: -7 °C
